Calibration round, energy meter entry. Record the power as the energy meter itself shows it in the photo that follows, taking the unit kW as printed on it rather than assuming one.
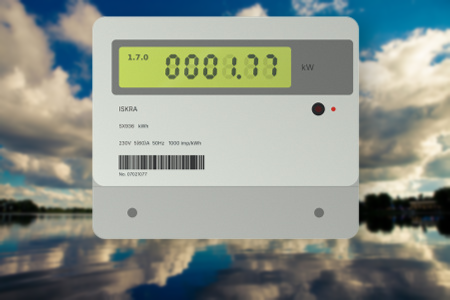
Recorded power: 1.77 kW
